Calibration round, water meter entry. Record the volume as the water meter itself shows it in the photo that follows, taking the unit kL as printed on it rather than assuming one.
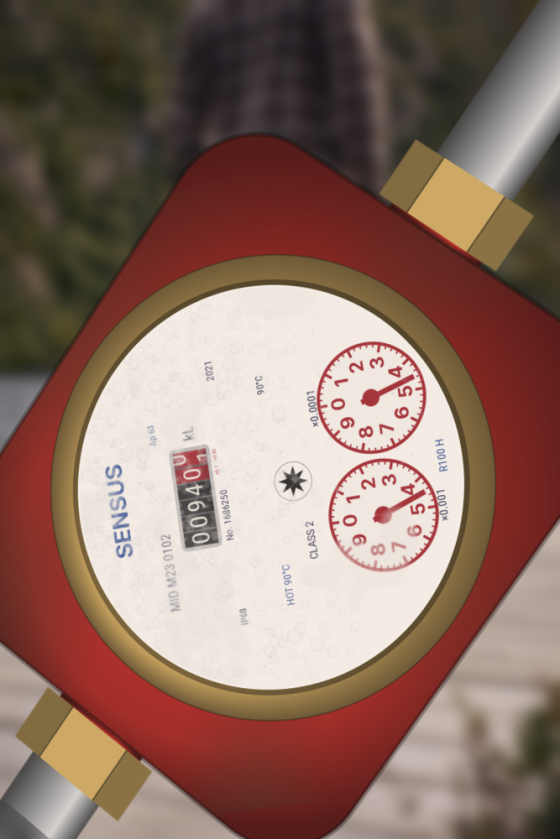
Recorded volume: 94.0044 kL
